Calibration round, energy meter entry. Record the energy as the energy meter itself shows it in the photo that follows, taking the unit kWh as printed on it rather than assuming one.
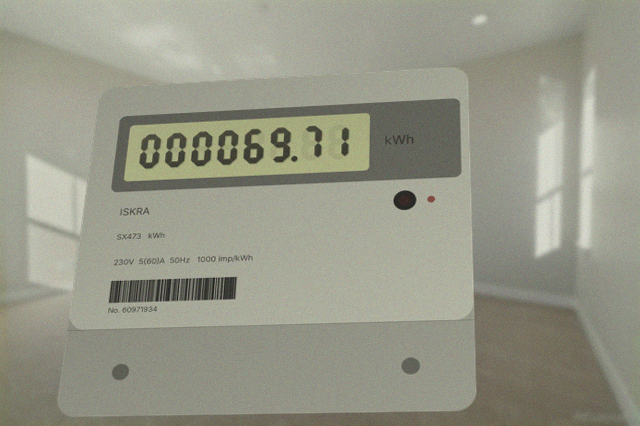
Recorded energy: 69.71 kWh
